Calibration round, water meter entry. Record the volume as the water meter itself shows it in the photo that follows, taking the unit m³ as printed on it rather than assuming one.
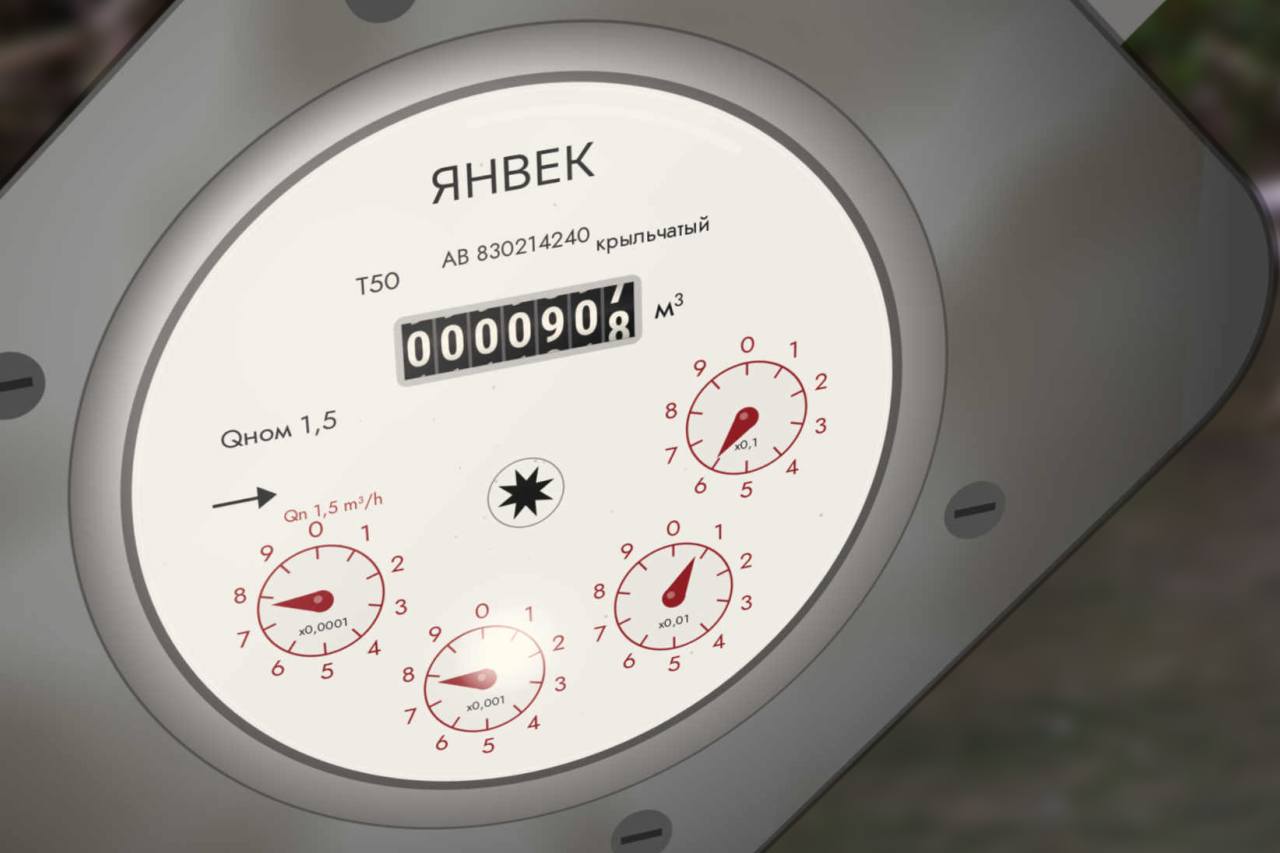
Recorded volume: 907.6077 m³
